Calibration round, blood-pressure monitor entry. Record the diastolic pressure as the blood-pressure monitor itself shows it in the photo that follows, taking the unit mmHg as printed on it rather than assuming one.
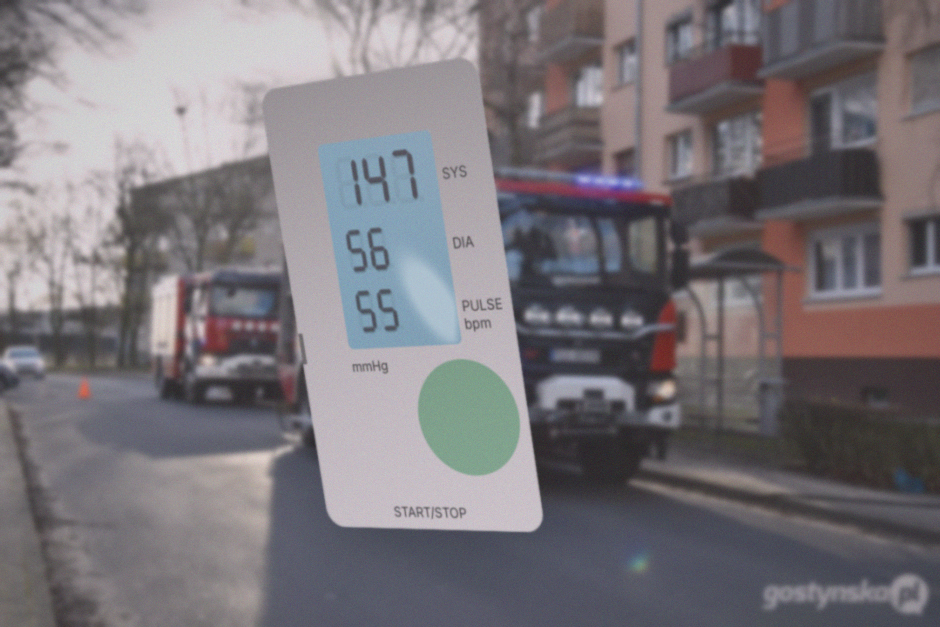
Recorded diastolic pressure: 56 mmHg
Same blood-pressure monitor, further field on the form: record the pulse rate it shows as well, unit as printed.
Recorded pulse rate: 55 bpm
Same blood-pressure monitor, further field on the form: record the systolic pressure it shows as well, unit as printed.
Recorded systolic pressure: 147 mmHg
